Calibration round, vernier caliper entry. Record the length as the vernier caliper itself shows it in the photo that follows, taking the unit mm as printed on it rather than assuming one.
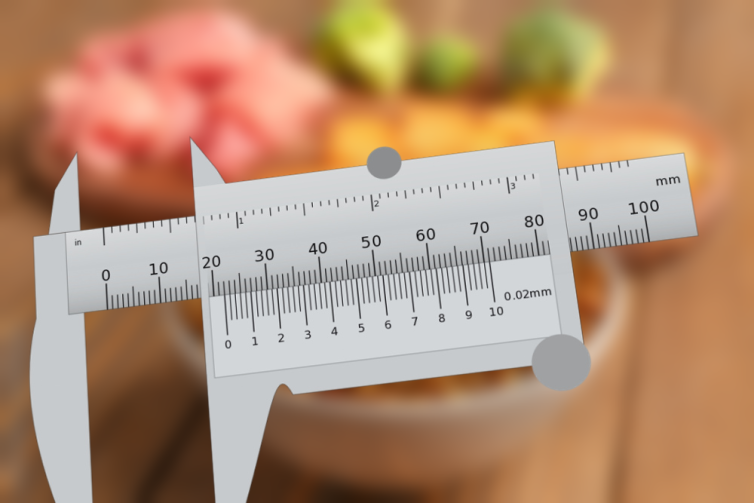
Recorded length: 22.0 mm
